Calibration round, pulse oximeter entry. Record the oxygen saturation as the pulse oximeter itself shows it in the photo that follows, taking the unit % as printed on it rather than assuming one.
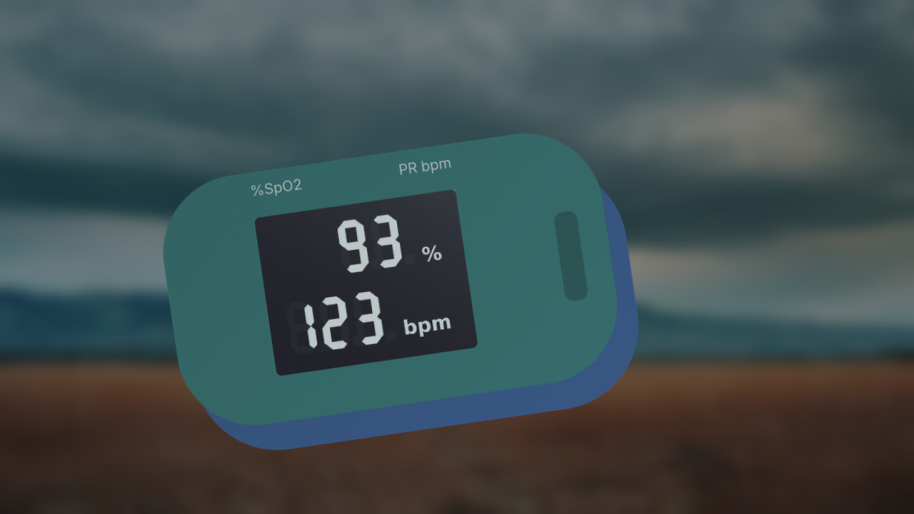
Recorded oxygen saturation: 93 %
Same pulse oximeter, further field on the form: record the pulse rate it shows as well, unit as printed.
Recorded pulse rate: 123 bpm
